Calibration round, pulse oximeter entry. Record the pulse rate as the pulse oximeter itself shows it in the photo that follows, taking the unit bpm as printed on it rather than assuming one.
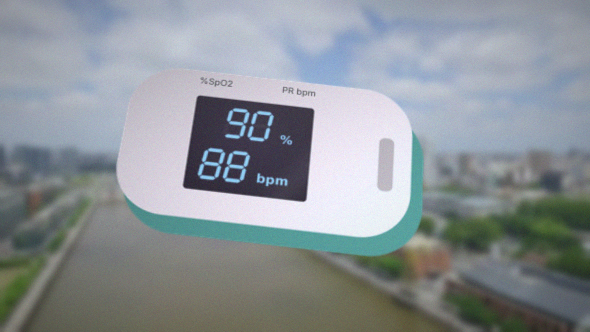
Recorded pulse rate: 88 bpm
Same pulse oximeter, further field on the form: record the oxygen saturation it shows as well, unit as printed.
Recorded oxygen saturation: 90 %
